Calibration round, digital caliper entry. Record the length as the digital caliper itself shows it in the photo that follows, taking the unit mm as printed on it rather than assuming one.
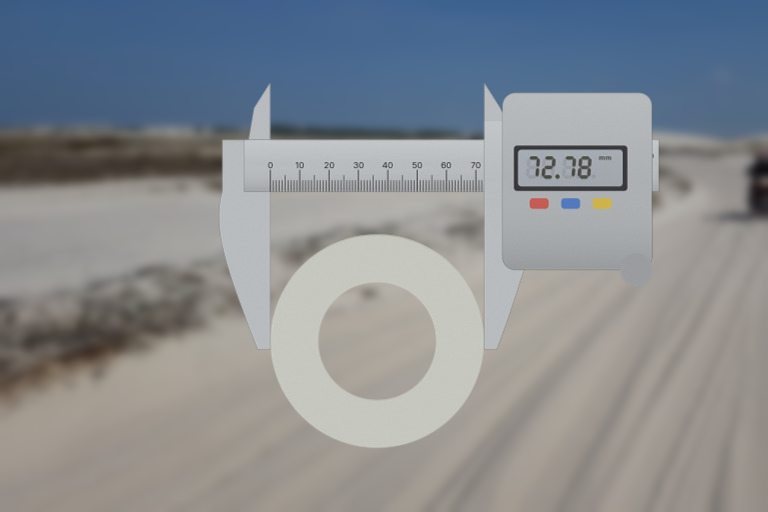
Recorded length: 72.78 mm
